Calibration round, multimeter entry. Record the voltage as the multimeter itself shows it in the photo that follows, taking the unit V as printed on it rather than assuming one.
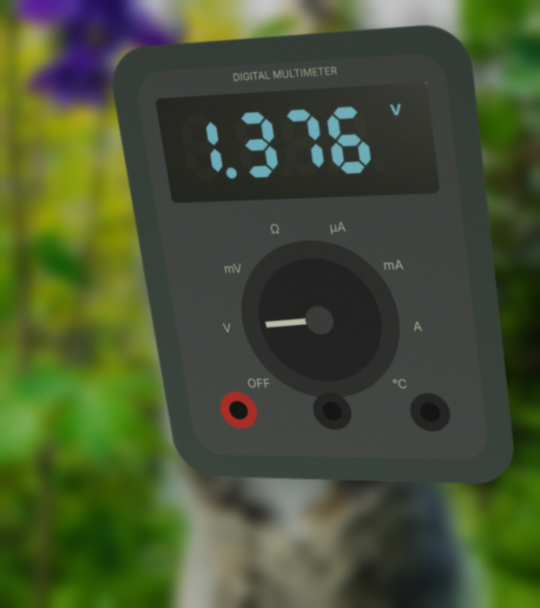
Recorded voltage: 1.376 V
